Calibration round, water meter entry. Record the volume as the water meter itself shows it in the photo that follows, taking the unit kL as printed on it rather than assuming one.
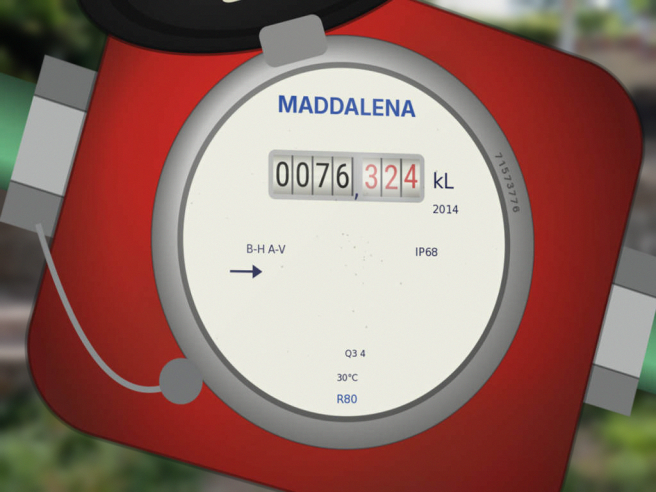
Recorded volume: 76.324 kL
